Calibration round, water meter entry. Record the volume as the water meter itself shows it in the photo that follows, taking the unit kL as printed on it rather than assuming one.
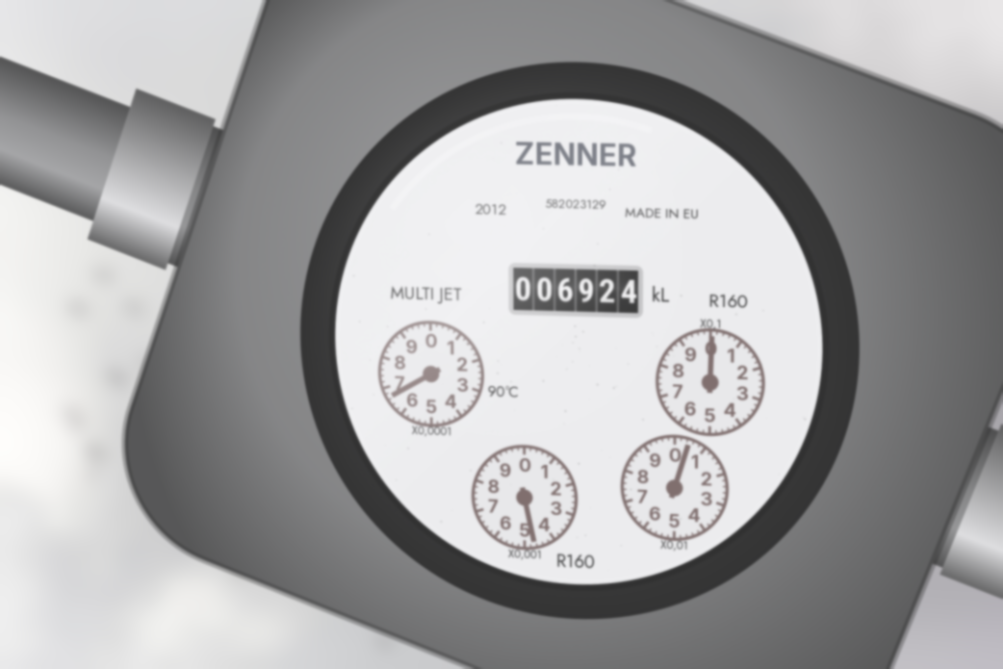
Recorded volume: 6924.0046 kL
